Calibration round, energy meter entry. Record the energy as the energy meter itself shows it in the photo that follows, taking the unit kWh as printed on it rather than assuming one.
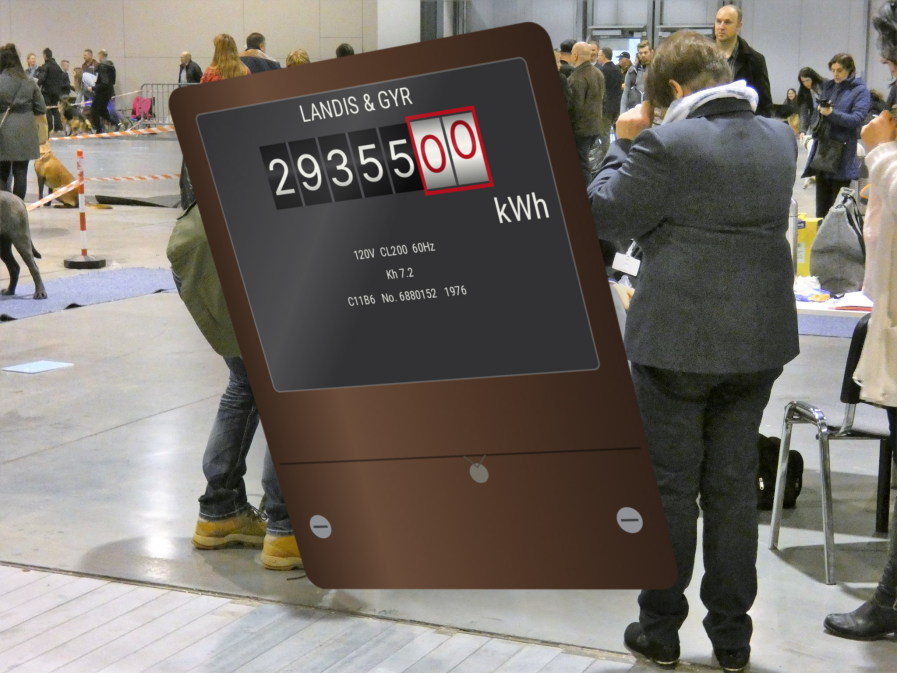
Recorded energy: 29355.00 kWh
